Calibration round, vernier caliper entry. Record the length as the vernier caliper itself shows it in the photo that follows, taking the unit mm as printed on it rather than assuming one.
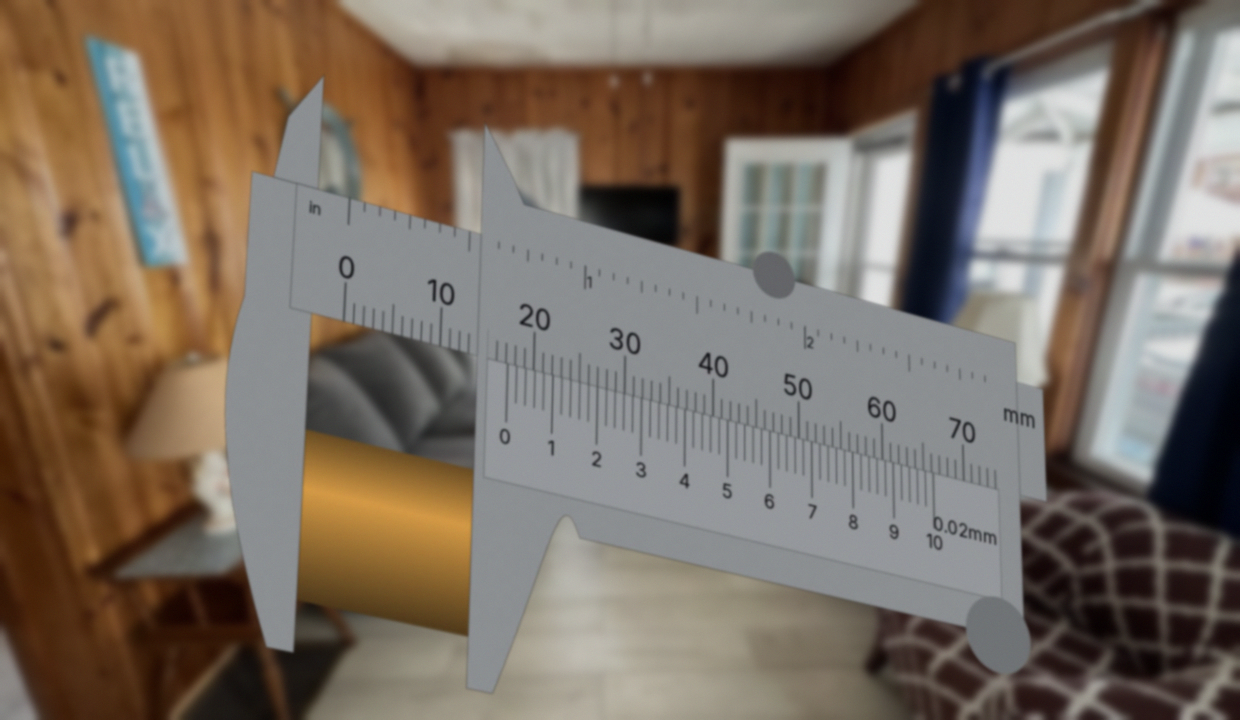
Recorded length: 17.2 mm
